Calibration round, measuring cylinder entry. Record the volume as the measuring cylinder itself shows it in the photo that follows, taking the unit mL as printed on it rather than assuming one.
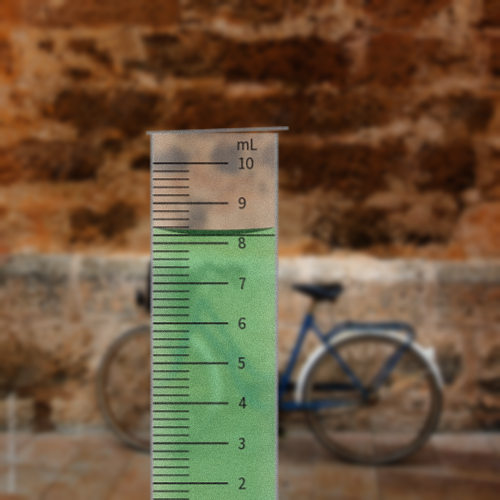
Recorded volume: 8.2 mL
